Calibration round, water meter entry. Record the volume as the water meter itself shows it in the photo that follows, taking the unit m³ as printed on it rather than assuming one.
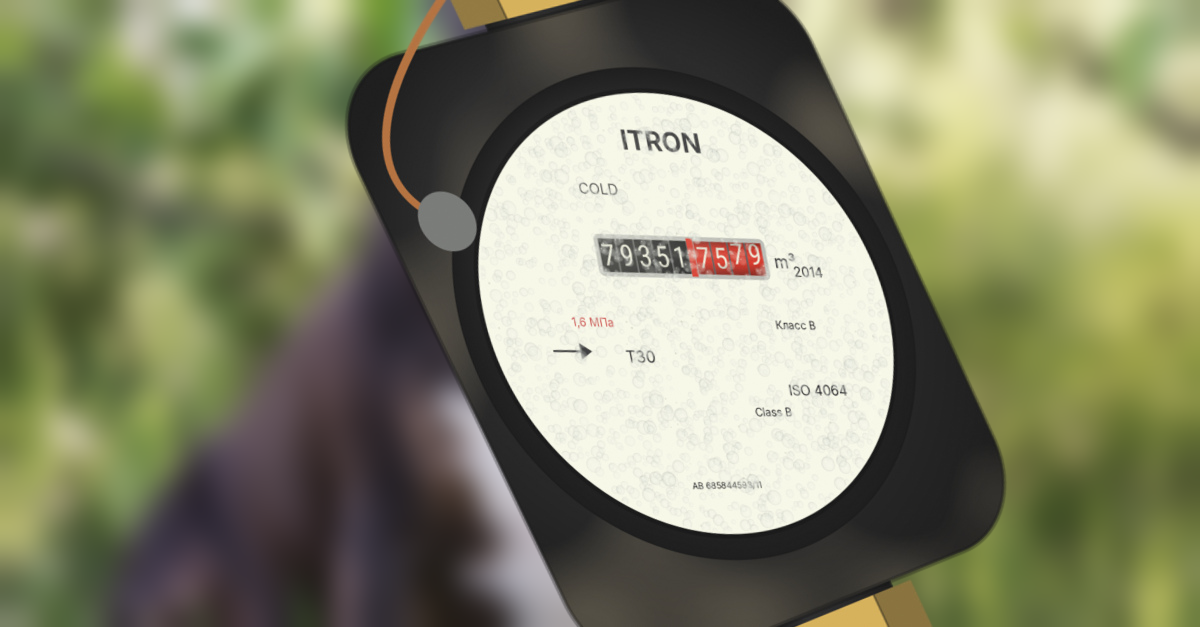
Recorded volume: 79351.7579 m³
